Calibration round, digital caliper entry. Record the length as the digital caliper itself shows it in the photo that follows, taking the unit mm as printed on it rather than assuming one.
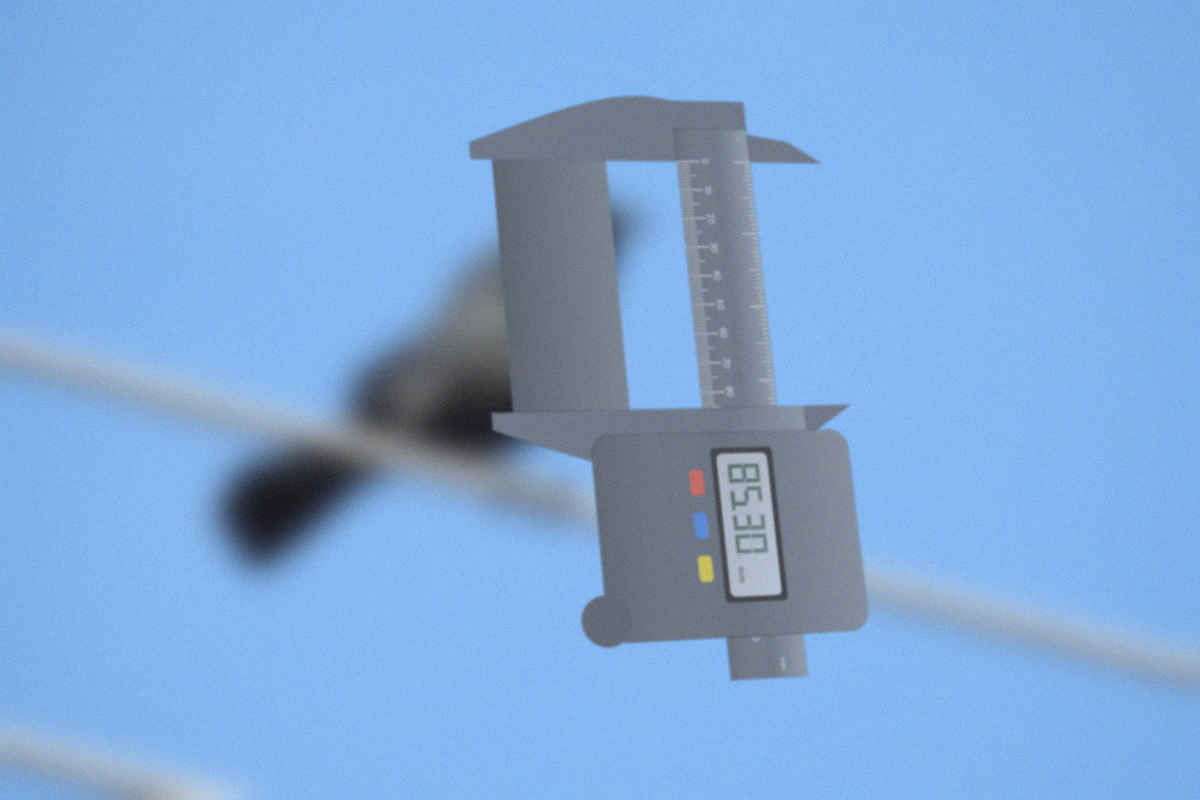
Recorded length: 85.30 mm
